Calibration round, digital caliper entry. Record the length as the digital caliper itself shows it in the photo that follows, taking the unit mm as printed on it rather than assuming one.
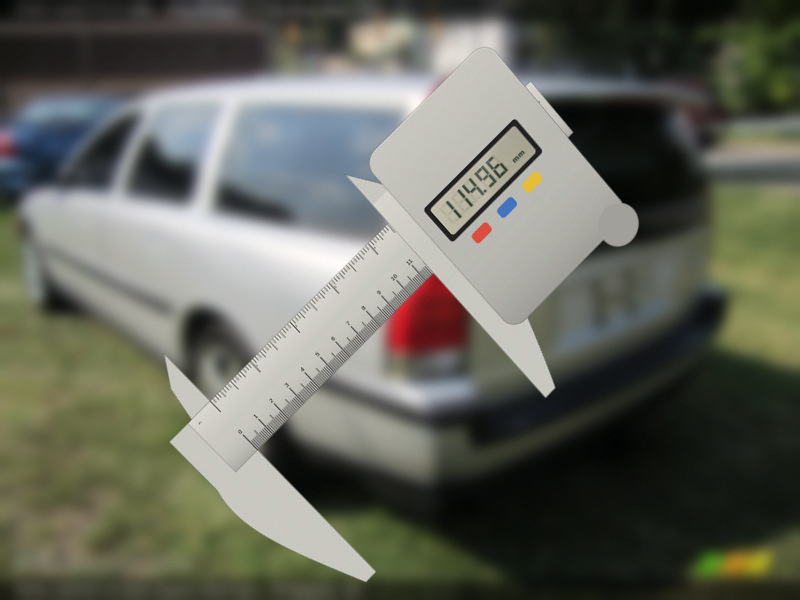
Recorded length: 114.96 mm
